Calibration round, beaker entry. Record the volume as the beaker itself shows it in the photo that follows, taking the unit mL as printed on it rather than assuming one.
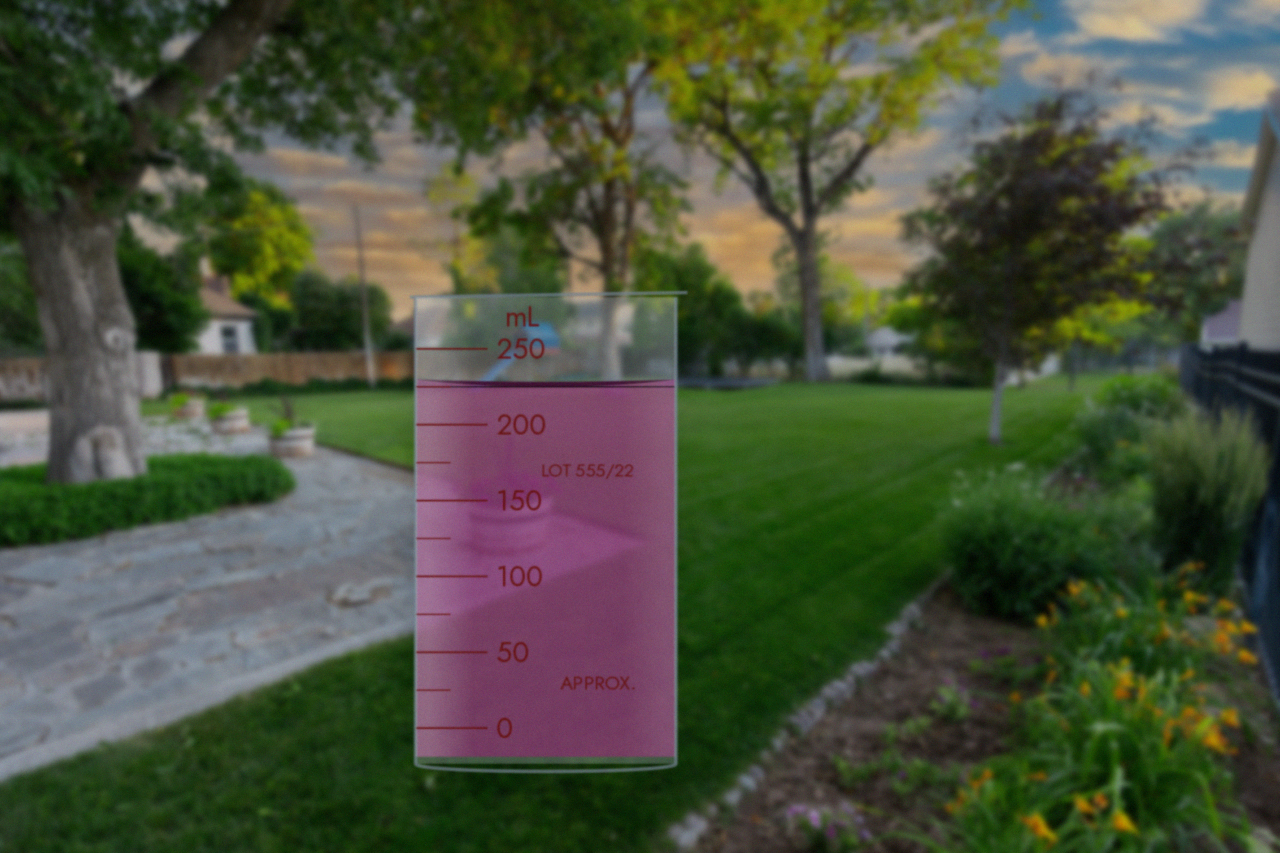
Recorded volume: 225 mL
